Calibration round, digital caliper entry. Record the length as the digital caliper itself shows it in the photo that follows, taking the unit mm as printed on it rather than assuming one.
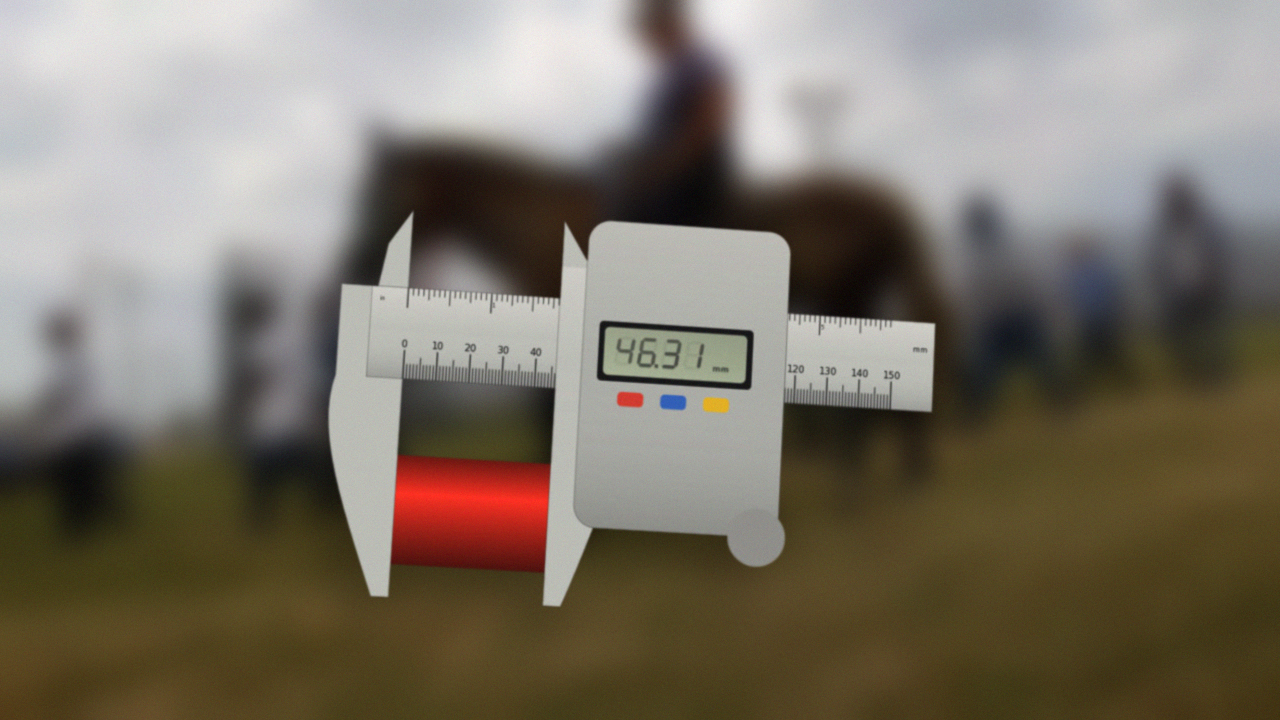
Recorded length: 46.31 mm
